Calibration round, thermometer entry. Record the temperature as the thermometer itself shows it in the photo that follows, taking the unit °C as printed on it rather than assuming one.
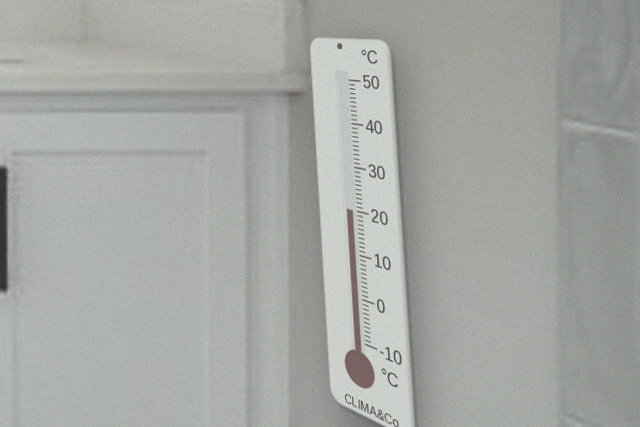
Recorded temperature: 20 °C
